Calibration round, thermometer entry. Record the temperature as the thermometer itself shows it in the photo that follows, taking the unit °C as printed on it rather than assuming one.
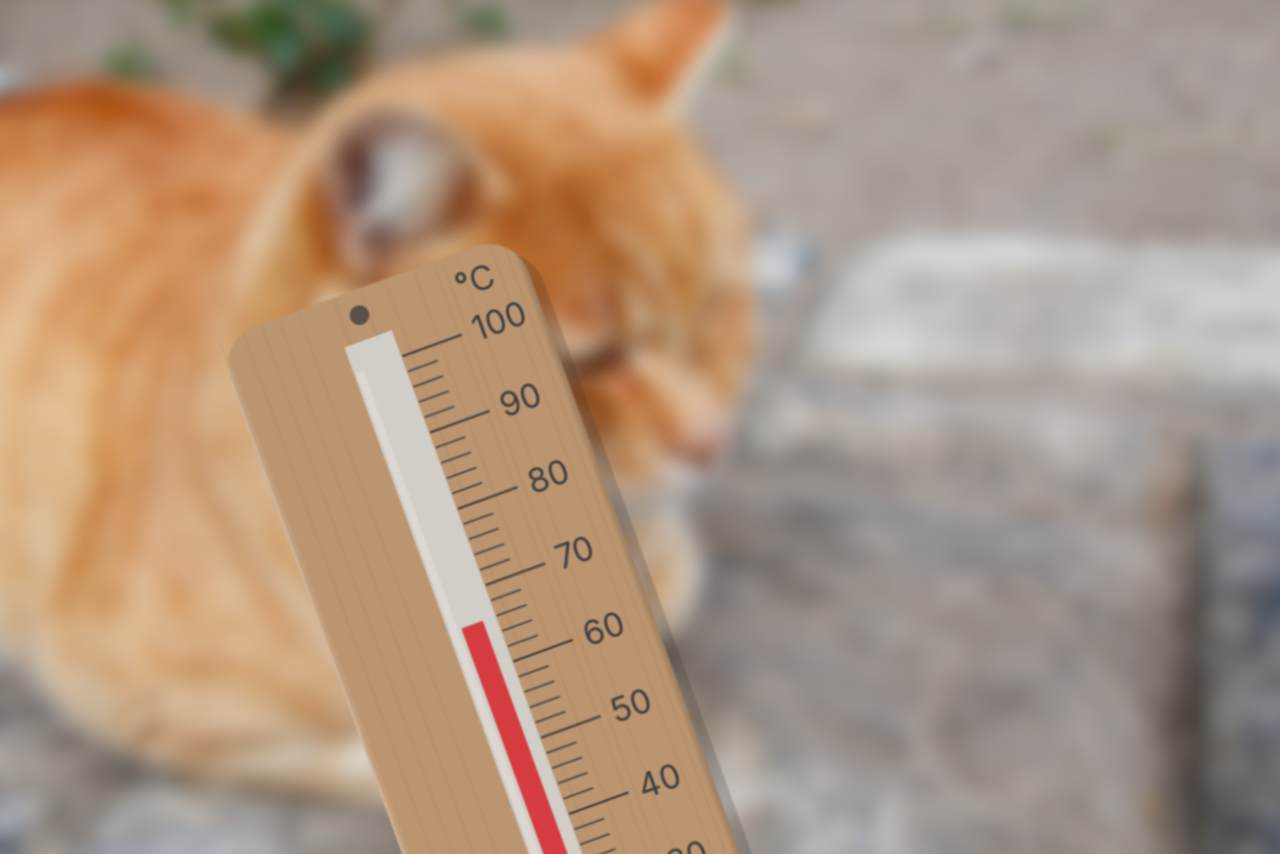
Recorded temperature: 66 °C
